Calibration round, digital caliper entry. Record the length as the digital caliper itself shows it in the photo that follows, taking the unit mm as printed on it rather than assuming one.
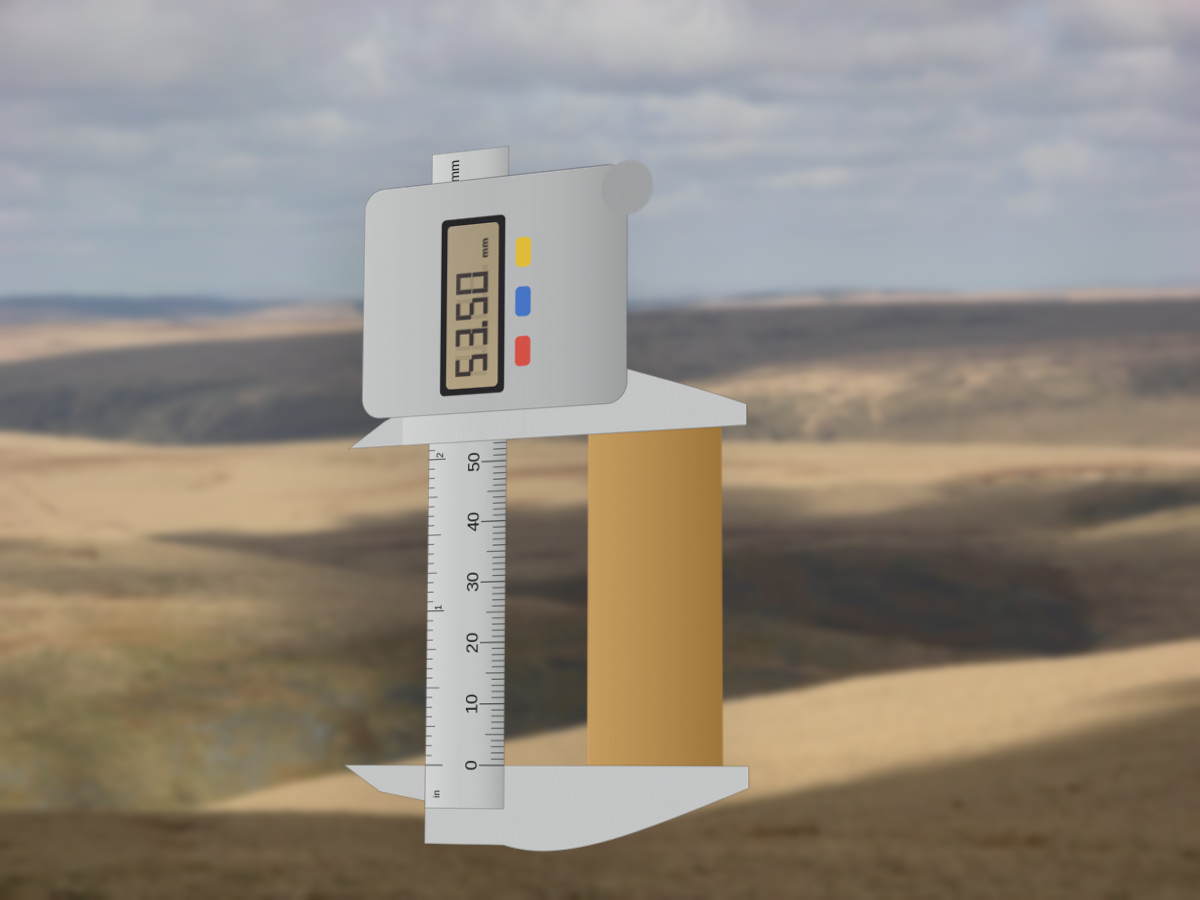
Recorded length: 53.50 mm
